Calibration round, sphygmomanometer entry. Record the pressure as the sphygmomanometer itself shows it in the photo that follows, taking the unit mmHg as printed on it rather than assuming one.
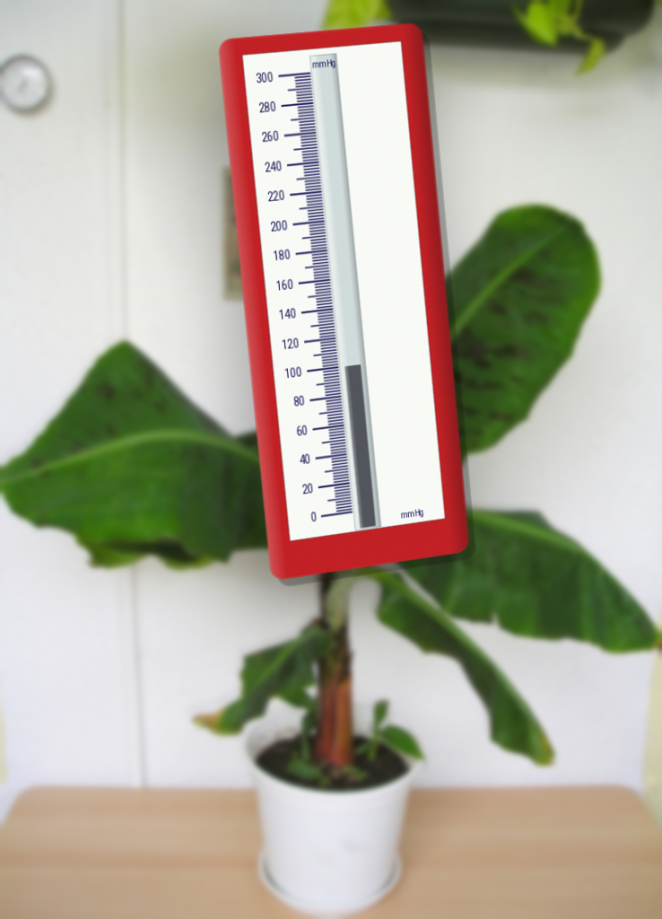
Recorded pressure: 100 mmHg
